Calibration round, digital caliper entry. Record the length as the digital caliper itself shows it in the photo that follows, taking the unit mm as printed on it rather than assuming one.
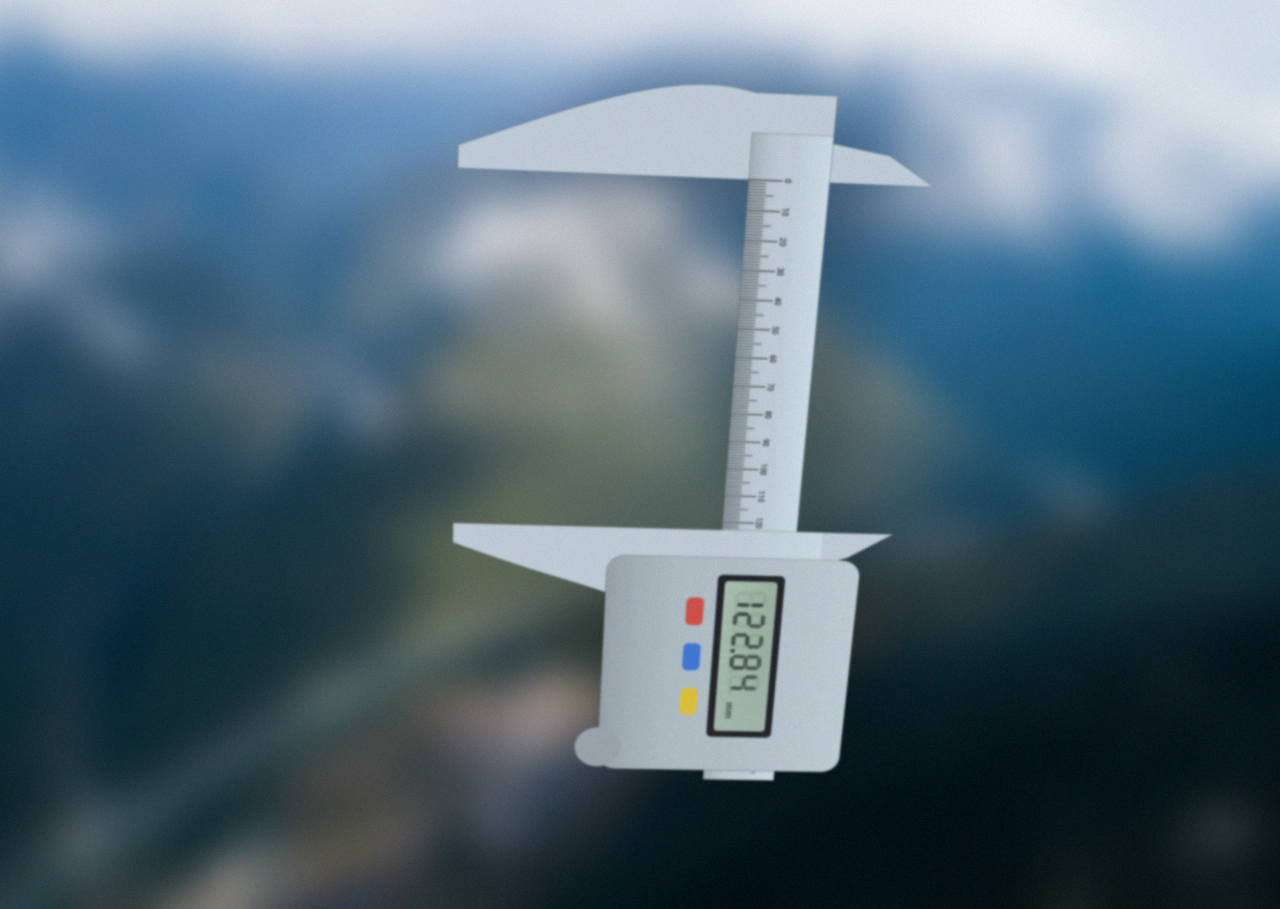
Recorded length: 122.84 mm
